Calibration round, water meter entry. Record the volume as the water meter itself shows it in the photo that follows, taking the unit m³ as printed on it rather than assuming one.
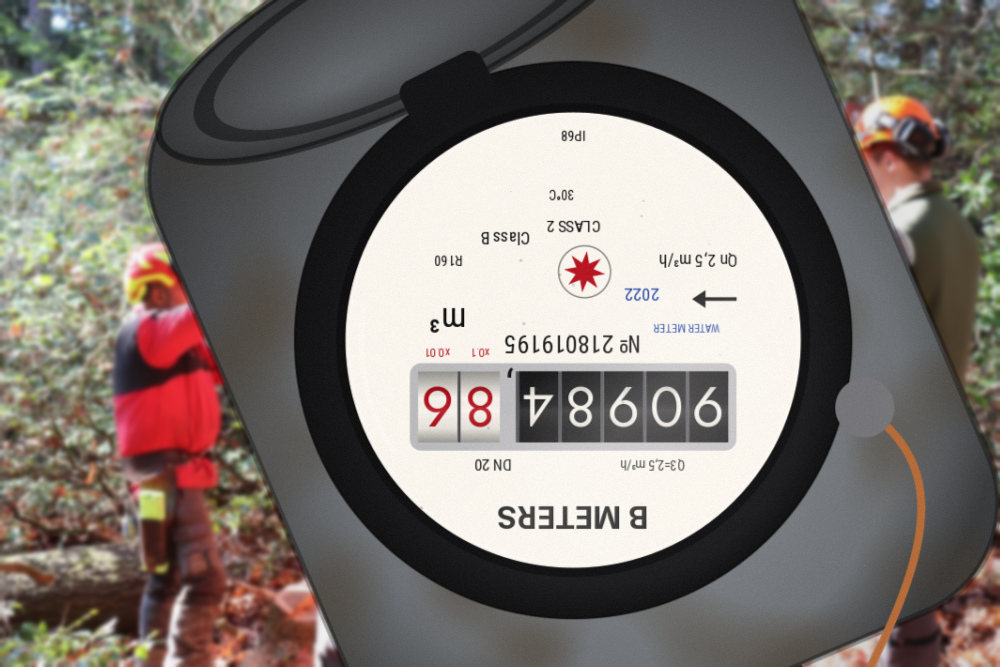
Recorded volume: 90984.86 m³
